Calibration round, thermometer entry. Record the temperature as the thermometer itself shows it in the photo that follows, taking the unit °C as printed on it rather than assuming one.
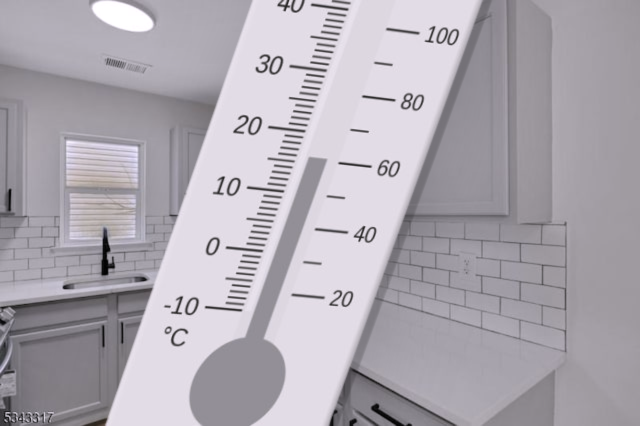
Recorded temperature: 16 °C
